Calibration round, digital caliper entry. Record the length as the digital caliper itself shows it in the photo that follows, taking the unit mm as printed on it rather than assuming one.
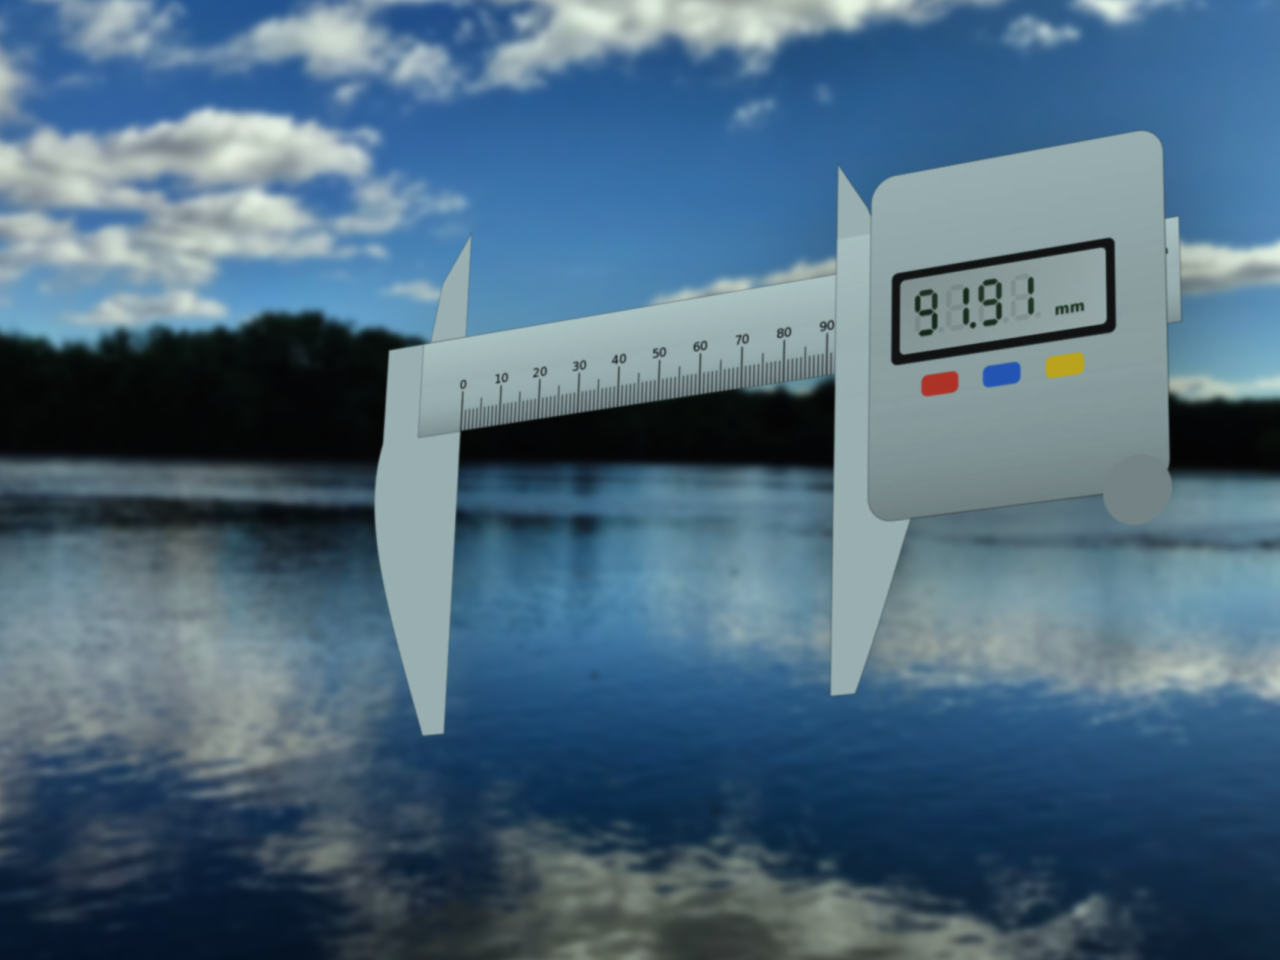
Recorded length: 91.91 mm
